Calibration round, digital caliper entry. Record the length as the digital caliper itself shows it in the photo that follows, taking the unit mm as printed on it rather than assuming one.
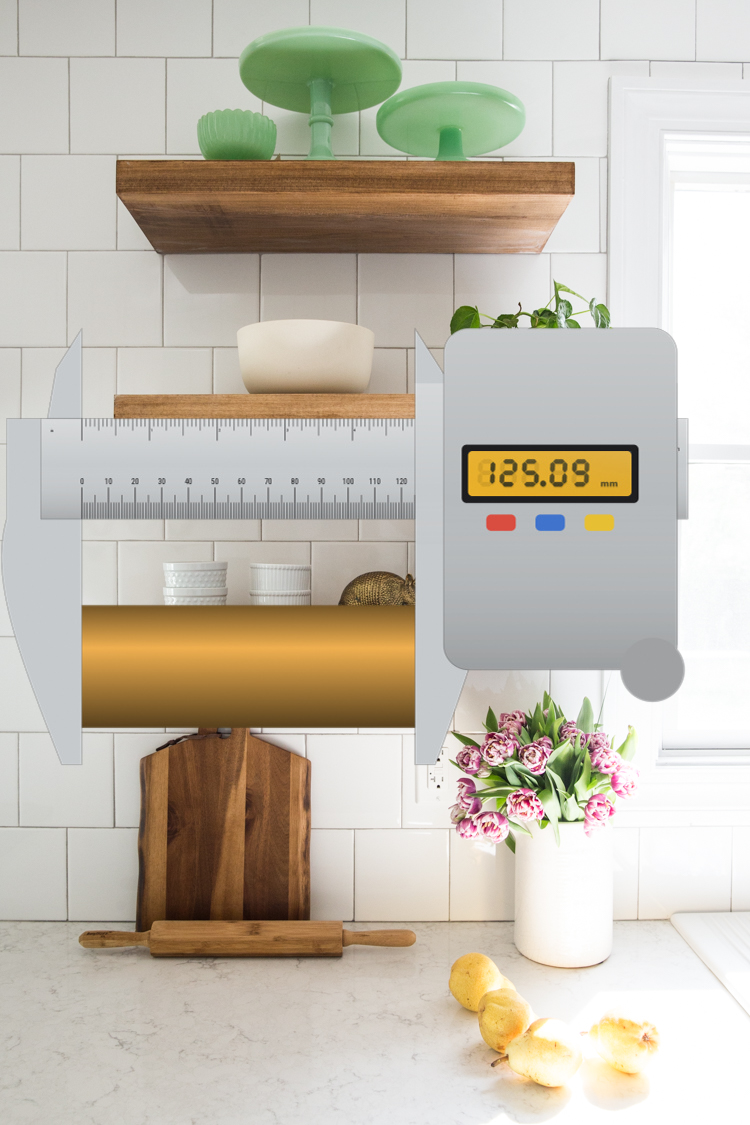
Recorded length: 125.09 mm
